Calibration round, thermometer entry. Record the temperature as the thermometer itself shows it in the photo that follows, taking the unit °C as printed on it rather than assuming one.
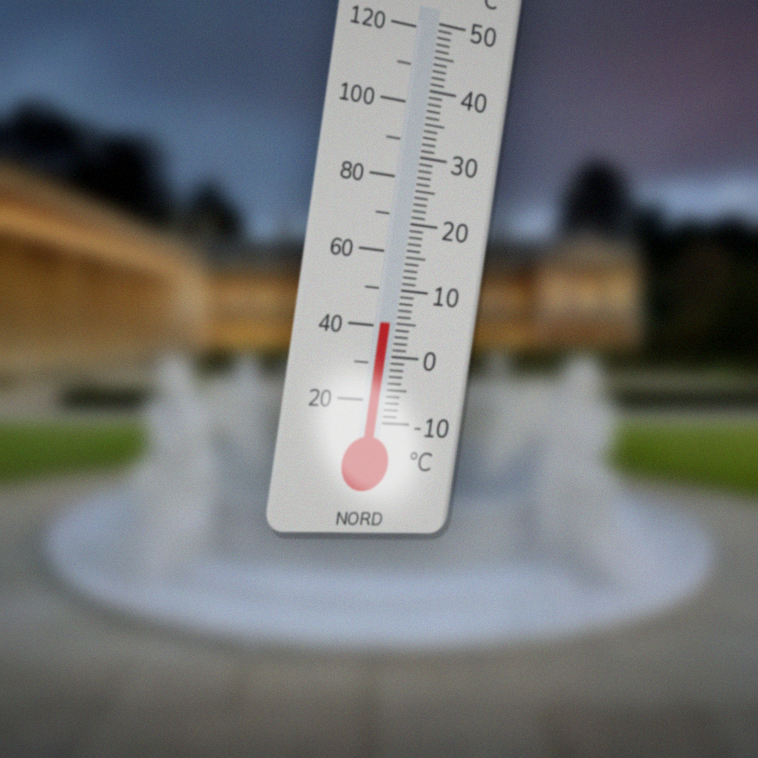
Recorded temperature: 5 °C
